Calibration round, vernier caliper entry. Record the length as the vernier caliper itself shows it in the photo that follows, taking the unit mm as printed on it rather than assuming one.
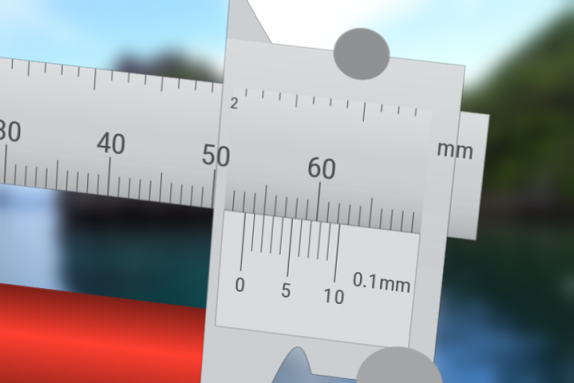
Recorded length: 53.2 mm
